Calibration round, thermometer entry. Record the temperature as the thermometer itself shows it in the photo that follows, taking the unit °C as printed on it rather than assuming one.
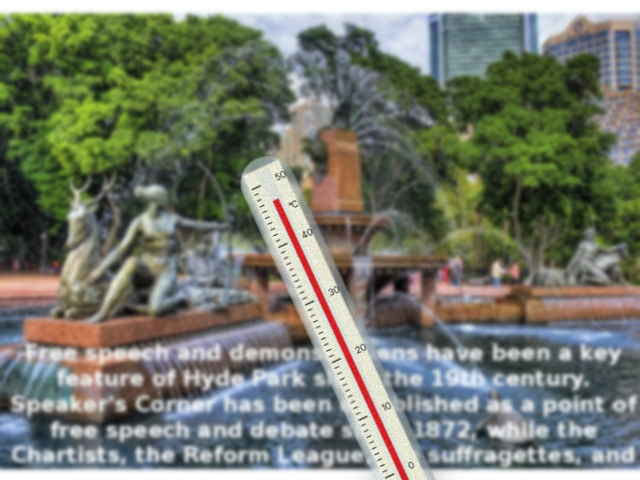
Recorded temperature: 47 °C
